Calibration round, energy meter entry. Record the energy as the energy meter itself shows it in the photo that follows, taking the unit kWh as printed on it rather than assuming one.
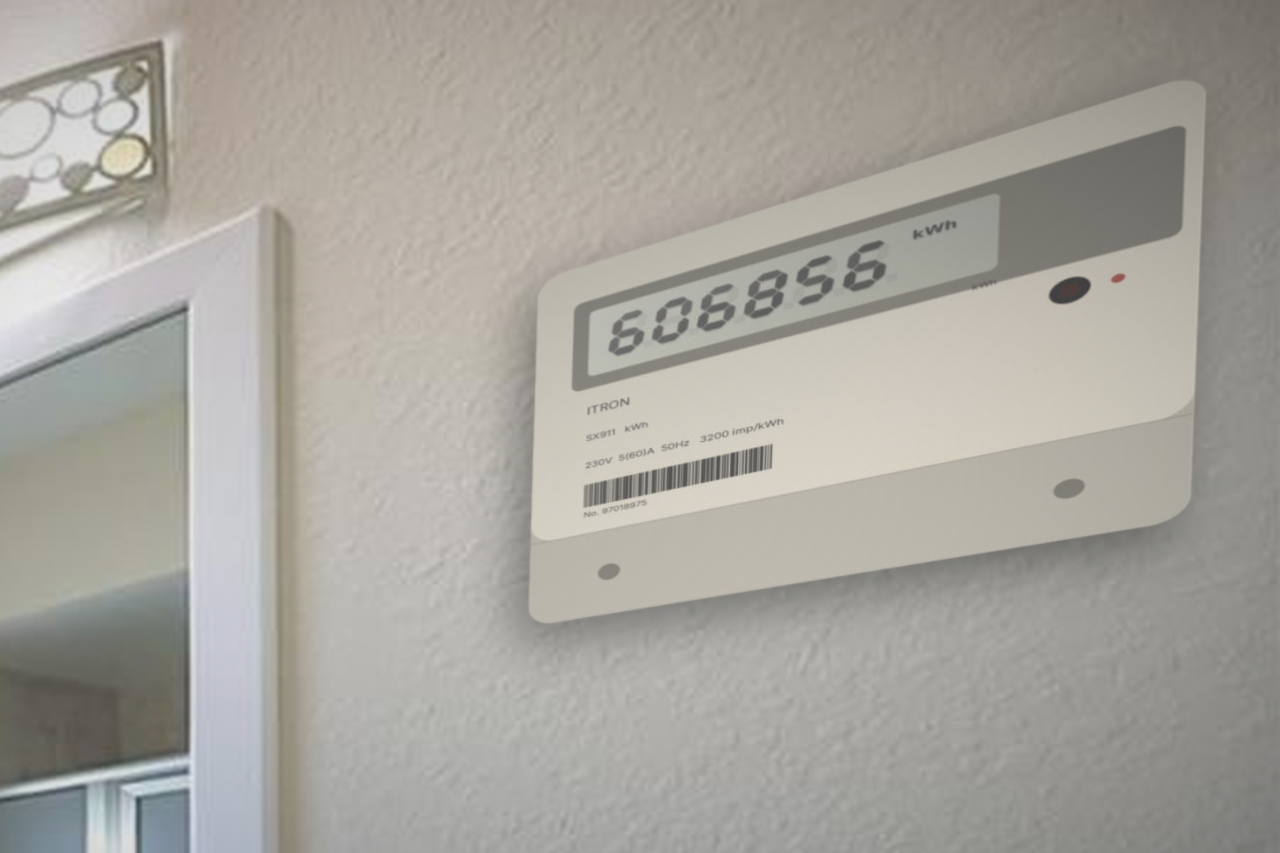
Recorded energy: 606856 kWh
